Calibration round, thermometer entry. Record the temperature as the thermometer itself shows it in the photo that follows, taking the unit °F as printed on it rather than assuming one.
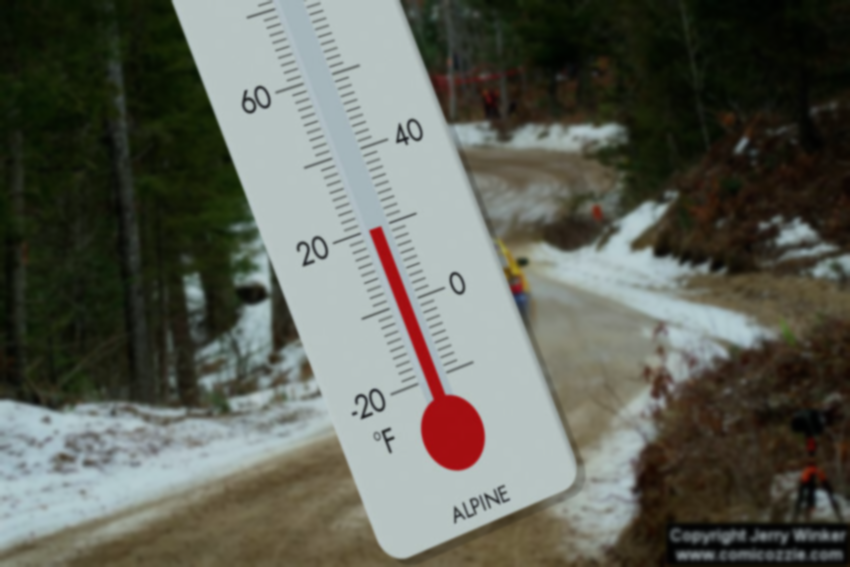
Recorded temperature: 20 °F
